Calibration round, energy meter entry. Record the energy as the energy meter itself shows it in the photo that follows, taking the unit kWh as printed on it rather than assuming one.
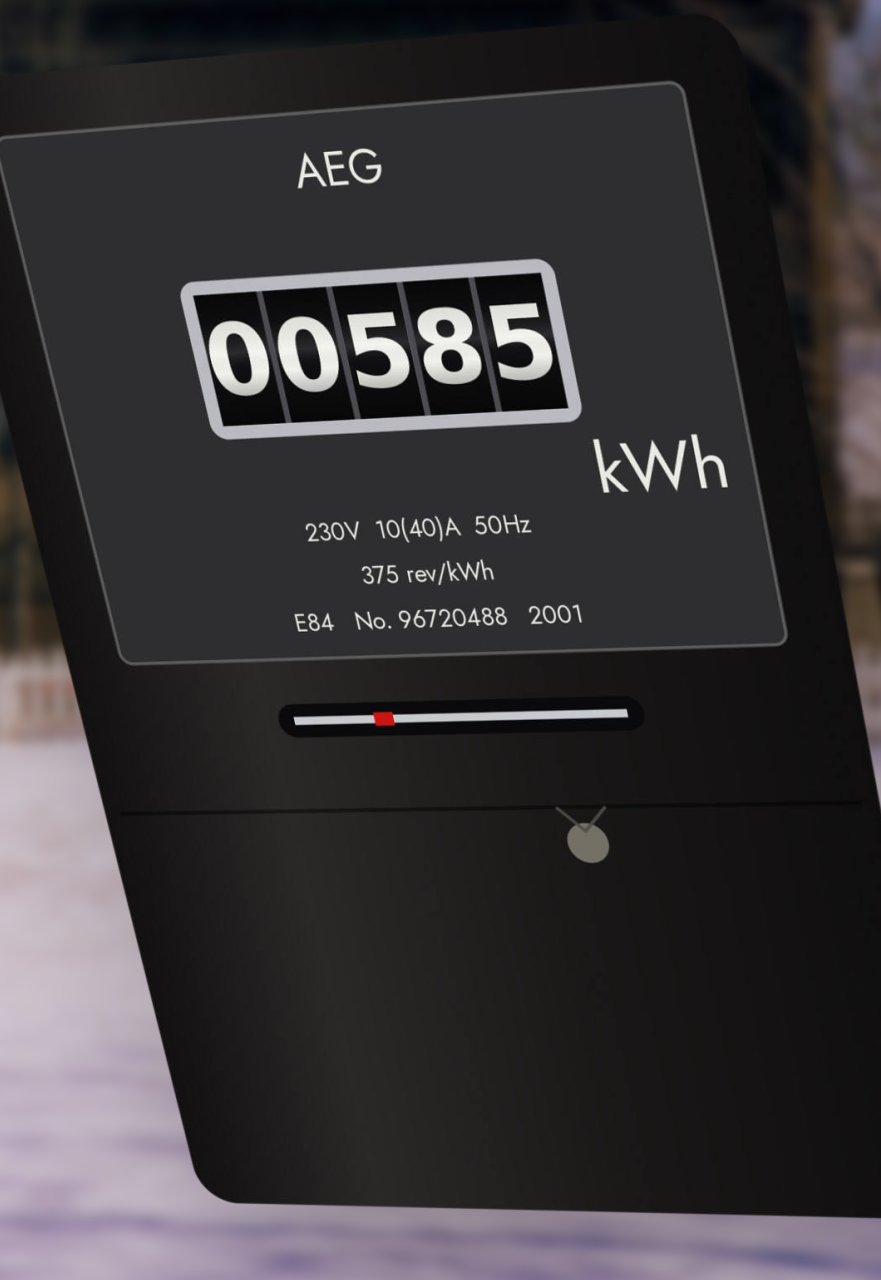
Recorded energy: 585 kWh
